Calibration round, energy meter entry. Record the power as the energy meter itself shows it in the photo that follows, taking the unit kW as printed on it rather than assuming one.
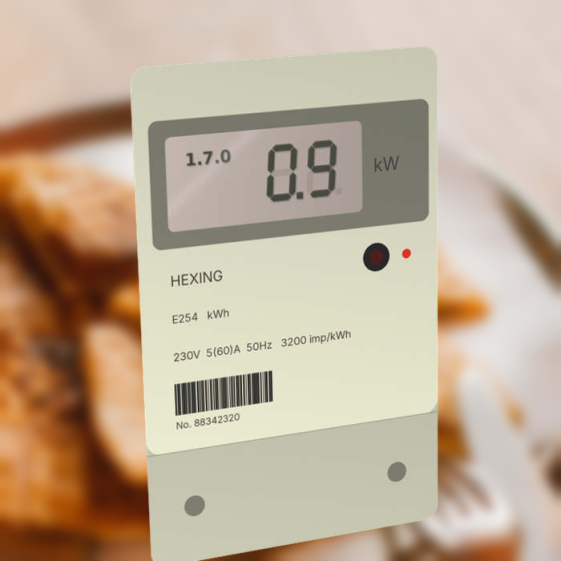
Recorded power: 0.9 kW
